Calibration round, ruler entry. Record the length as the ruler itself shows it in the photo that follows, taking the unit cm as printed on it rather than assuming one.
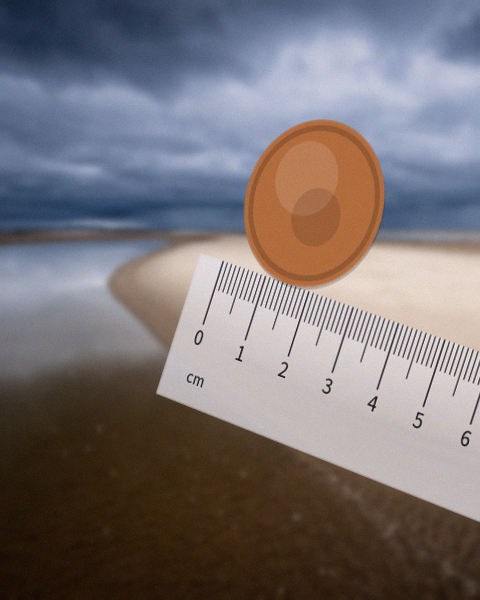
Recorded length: 3 cm
